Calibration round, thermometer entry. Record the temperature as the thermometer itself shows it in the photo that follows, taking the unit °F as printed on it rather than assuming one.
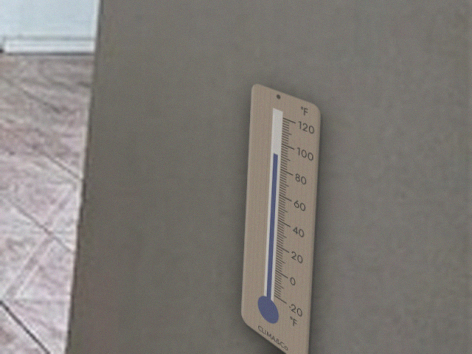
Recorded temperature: 90 °F
